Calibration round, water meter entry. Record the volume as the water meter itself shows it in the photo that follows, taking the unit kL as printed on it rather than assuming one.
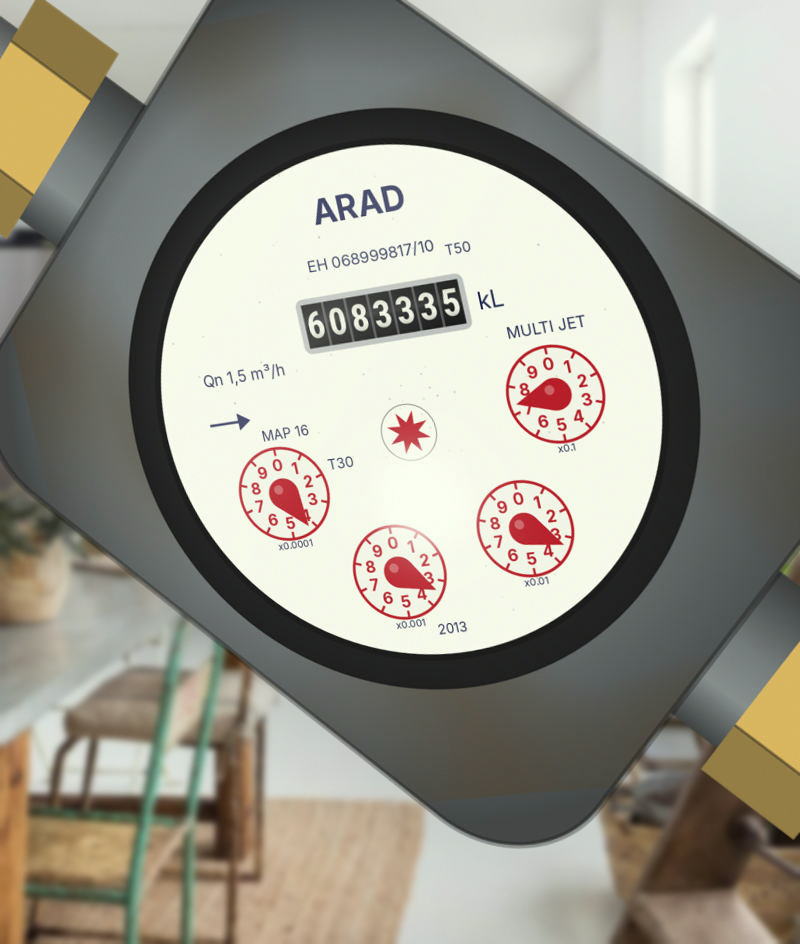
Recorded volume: 6083335.7334 kL
